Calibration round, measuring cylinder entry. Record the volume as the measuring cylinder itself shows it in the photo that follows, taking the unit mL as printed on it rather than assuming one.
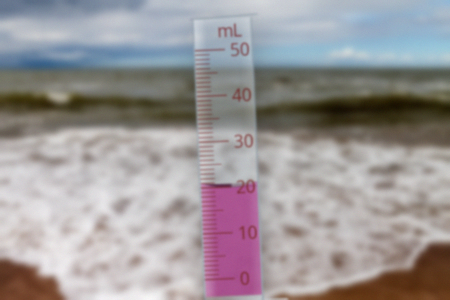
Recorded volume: 20 mL
